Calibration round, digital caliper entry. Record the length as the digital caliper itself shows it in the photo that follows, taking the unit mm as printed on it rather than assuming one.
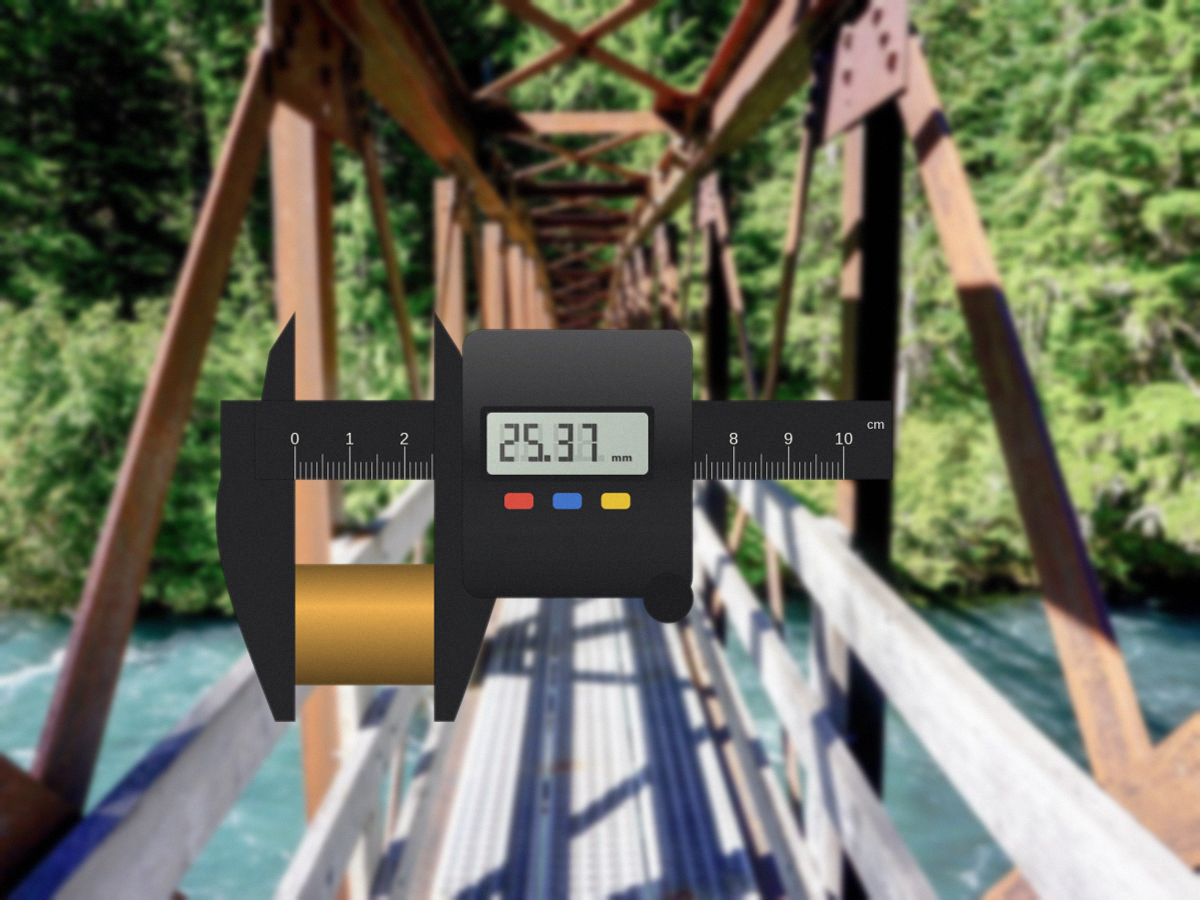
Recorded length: 25.37 mm
